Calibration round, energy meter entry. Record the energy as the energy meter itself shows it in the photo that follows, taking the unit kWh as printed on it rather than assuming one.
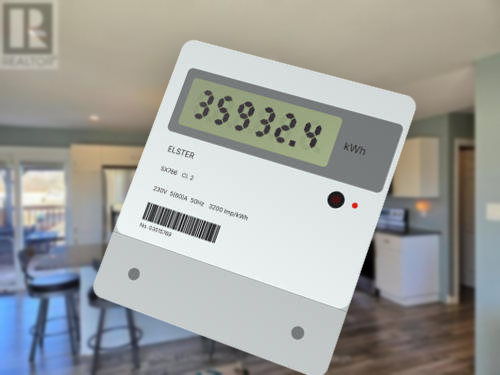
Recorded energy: 35932.4 kWh
